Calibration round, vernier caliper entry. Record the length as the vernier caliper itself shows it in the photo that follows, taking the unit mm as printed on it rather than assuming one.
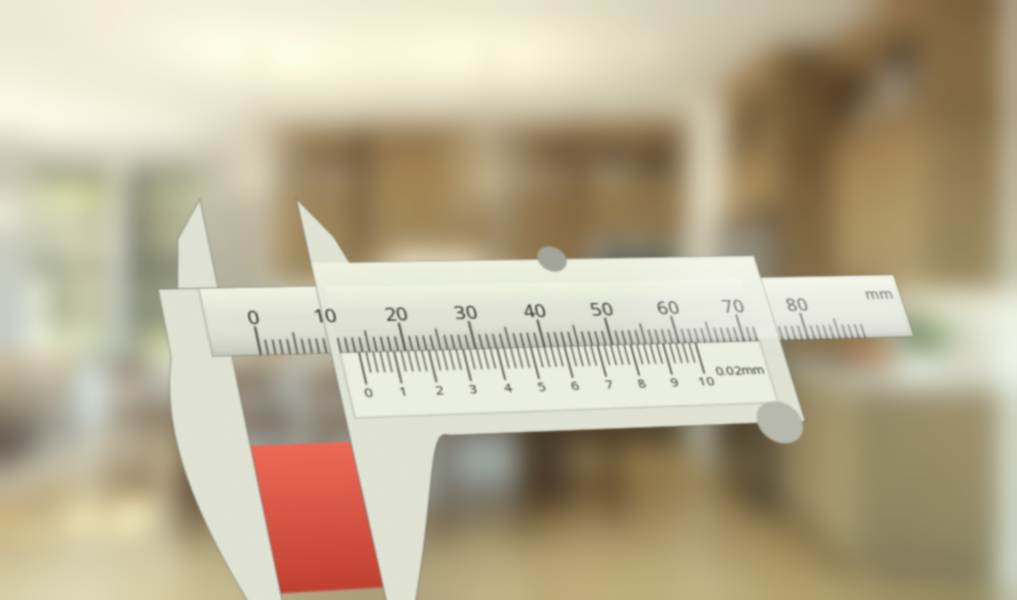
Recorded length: 13.5 mm
